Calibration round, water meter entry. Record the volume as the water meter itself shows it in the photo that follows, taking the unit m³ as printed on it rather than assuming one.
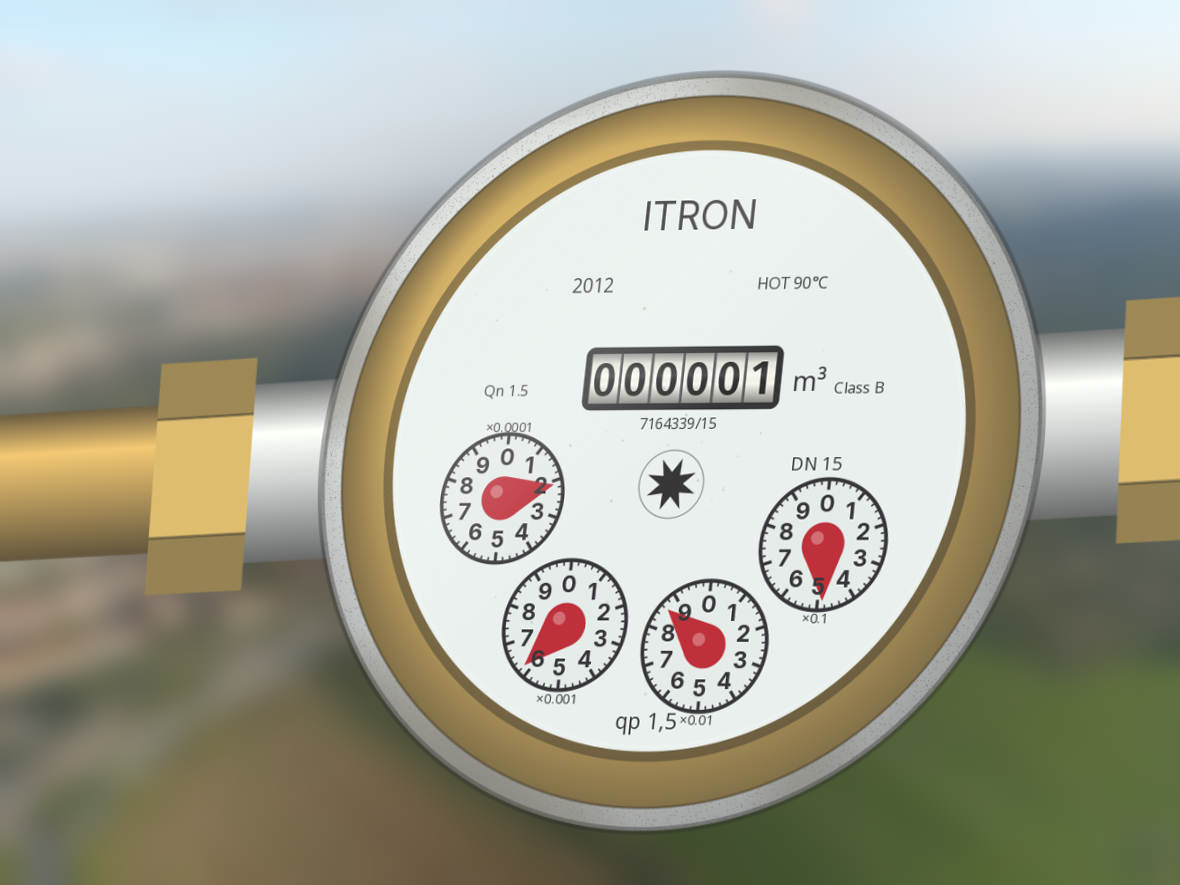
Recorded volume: 1.4862 m³
